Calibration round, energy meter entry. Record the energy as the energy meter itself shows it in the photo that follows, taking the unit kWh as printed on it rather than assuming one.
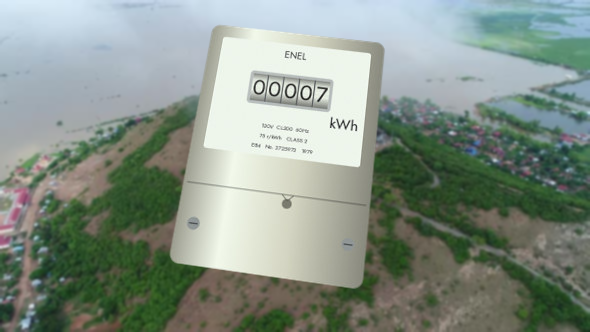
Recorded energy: 7 kWh
